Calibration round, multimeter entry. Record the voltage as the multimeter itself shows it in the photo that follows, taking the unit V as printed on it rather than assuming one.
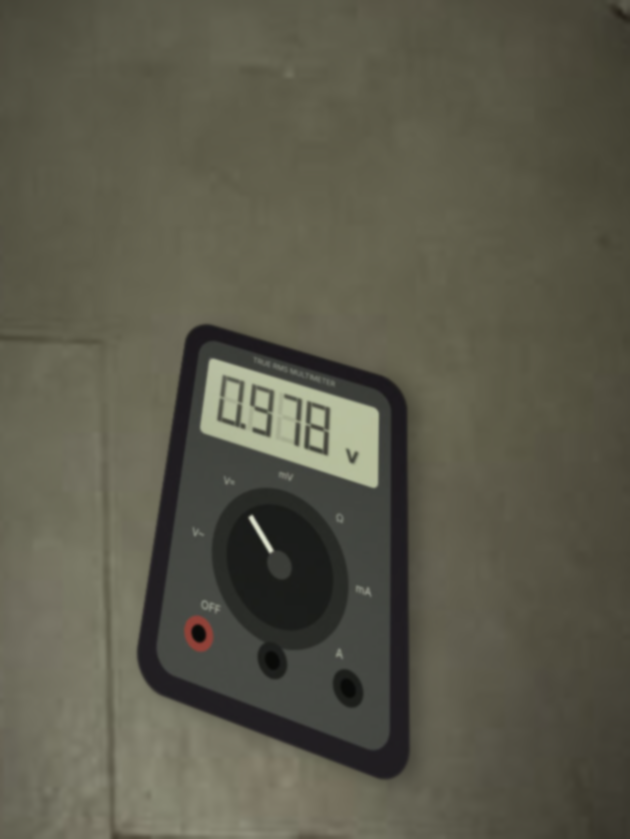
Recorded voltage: 0.978 V
